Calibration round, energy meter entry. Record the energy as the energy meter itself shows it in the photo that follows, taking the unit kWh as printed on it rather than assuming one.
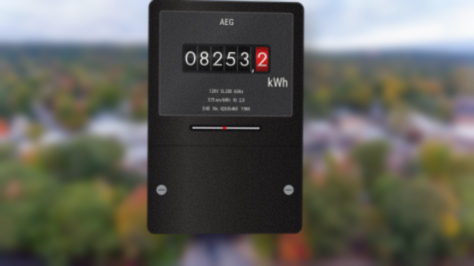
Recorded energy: 8253.2 kWh
